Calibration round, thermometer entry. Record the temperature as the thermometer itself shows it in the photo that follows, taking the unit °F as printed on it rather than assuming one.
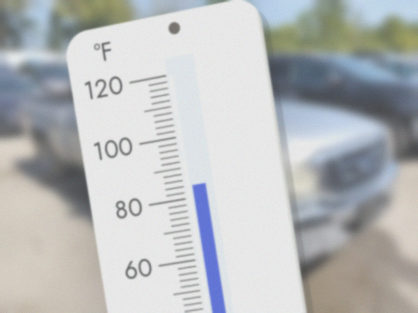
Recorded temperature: 84 °F
